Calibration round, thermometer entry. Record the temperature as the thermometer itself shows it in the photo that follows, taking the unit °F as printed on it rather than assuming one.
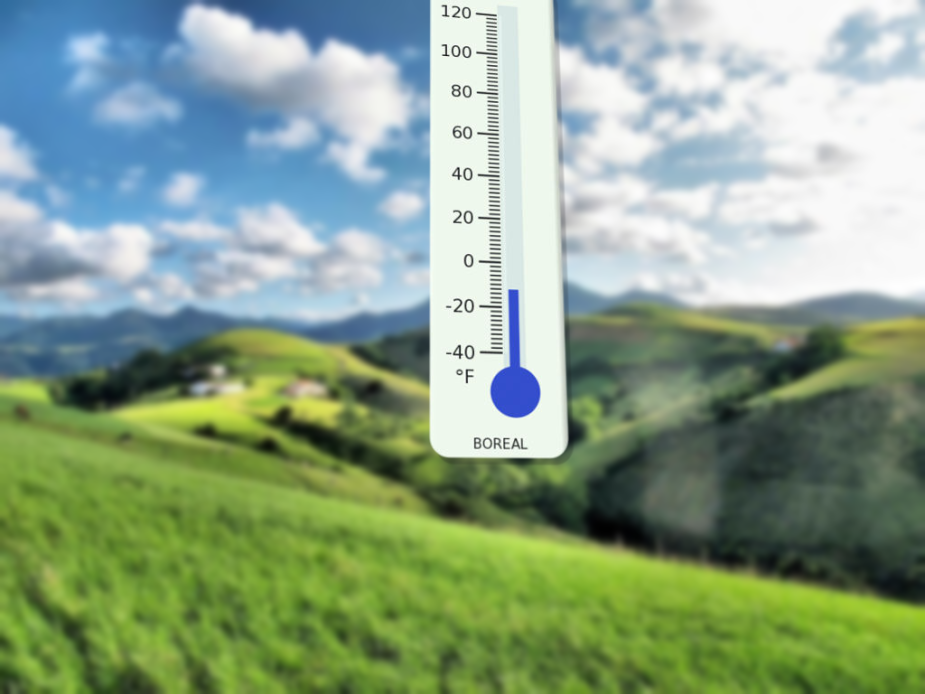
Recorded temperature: -12 °F
